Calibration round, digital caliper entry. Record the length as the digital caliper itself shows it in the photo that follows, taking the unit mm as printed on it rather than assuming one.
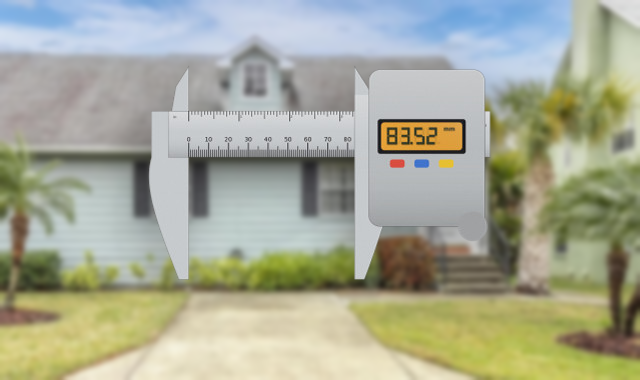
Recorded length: 83.52 mm
